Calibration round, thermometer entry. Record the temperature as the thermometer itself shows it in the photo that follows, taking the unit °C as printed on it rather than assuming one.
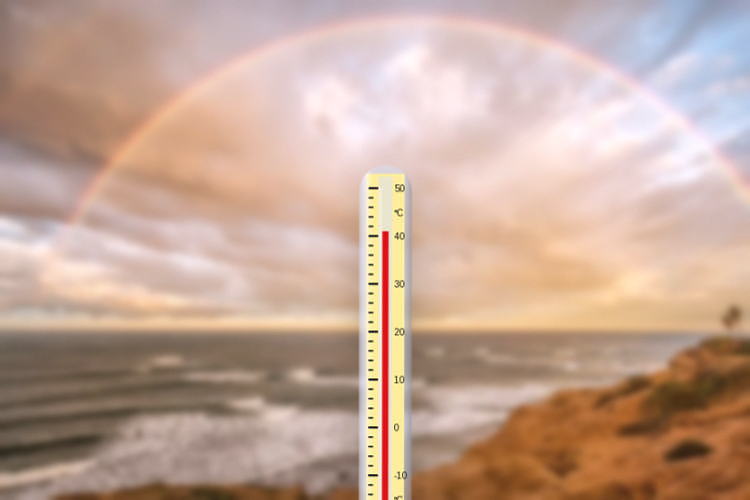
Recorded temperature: 41 °C
